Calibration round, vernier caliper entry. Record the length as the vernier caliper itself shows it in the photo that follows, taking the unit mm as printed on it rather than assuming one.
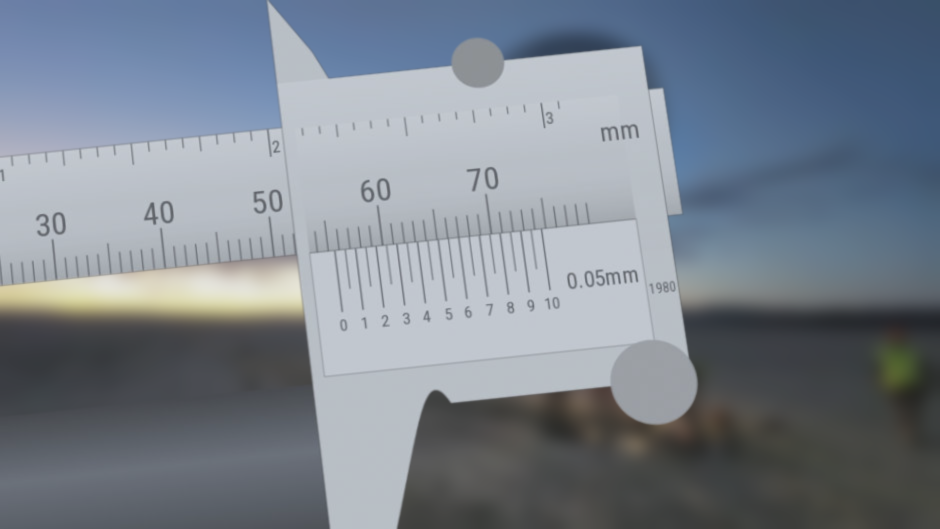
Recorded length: 55.6 mm
